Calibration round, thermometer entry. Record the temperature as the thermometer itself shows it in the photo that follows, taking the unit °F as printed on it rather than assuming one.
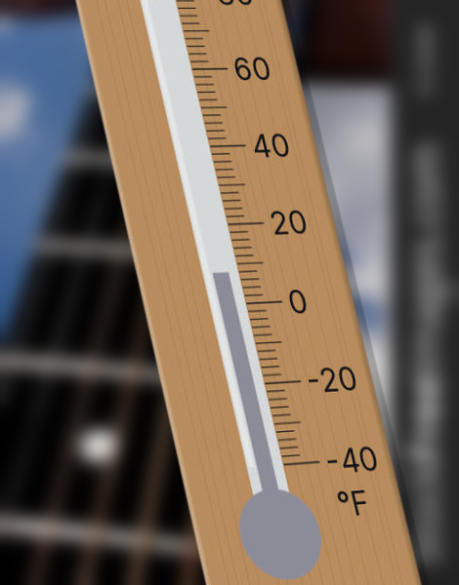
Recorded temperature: 8 °F
